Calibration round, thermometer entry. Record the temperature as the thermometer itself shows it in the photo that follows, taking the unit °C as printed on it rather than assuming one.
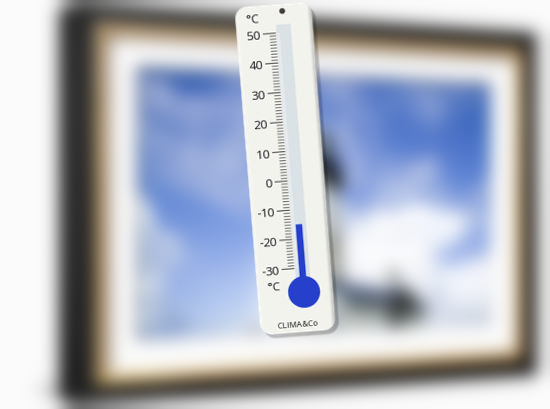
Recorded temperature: -15 °C
